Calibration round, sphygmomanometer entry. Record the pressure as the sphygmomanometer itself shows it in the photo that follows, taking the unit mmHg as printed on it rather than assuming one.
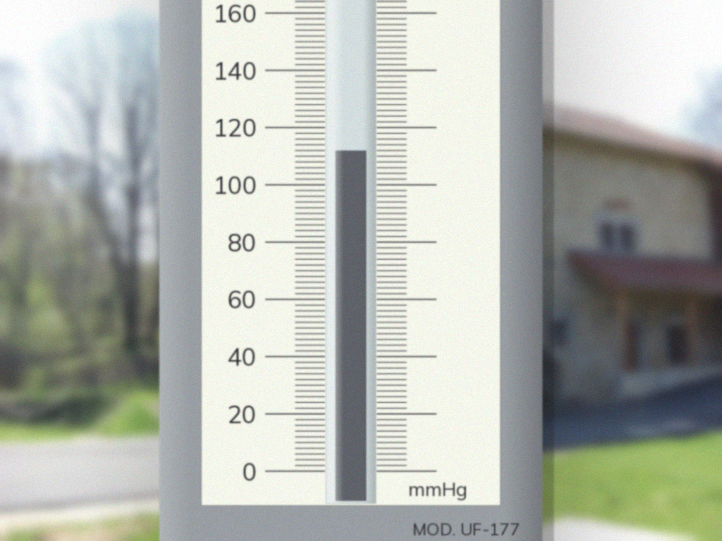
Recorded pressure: 112 mmHg
